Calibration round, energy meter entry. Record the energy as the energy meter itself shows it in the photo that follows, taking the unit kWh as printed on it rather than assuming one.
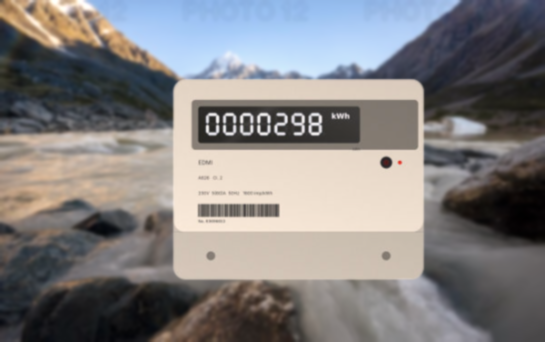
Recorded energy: 298 kWh
